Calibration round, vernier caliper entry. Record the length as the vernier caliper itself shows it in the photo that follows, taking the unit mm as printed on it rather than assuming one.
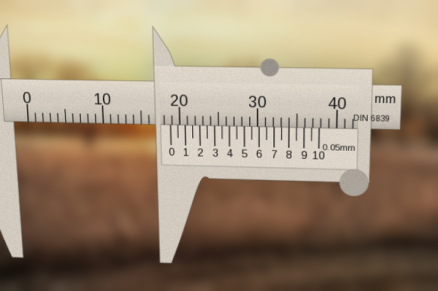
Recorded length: 18.8 mm
